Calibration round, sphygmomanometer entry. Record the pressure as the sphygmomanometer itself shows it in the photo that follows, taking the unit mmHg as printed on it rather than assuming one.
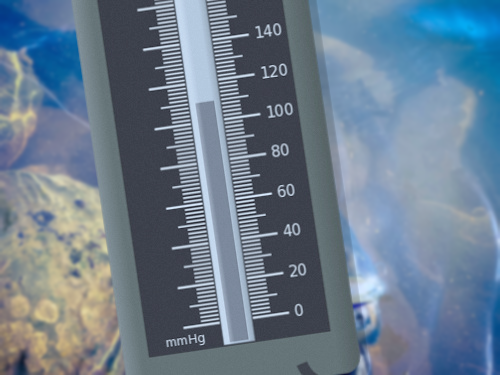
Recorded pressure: 110 mmHg
